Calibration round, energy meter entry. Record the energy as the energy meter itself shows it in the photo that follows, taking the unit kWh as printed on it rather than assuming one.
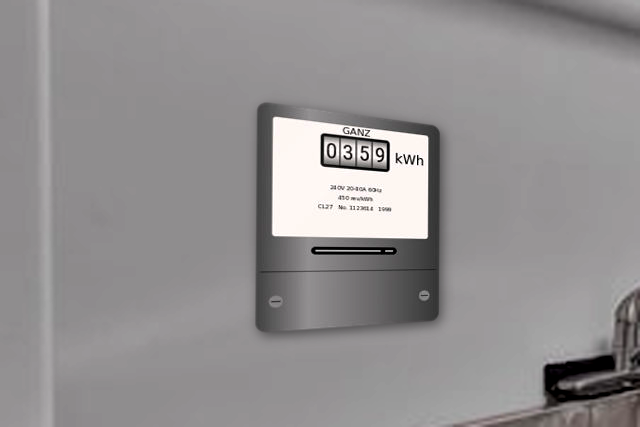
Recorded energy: 359 kWh
